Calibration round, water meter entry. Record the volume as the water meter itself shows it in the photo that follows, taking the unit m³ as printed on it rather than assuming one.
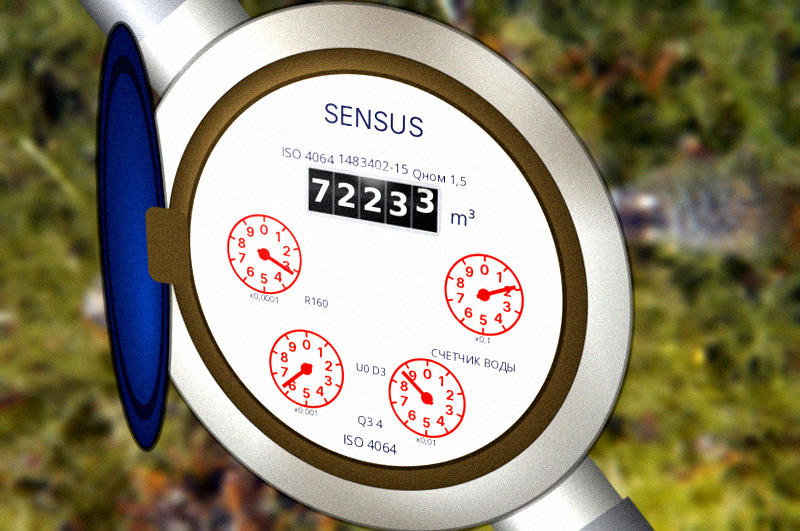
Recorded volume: 72233.1863 m³
